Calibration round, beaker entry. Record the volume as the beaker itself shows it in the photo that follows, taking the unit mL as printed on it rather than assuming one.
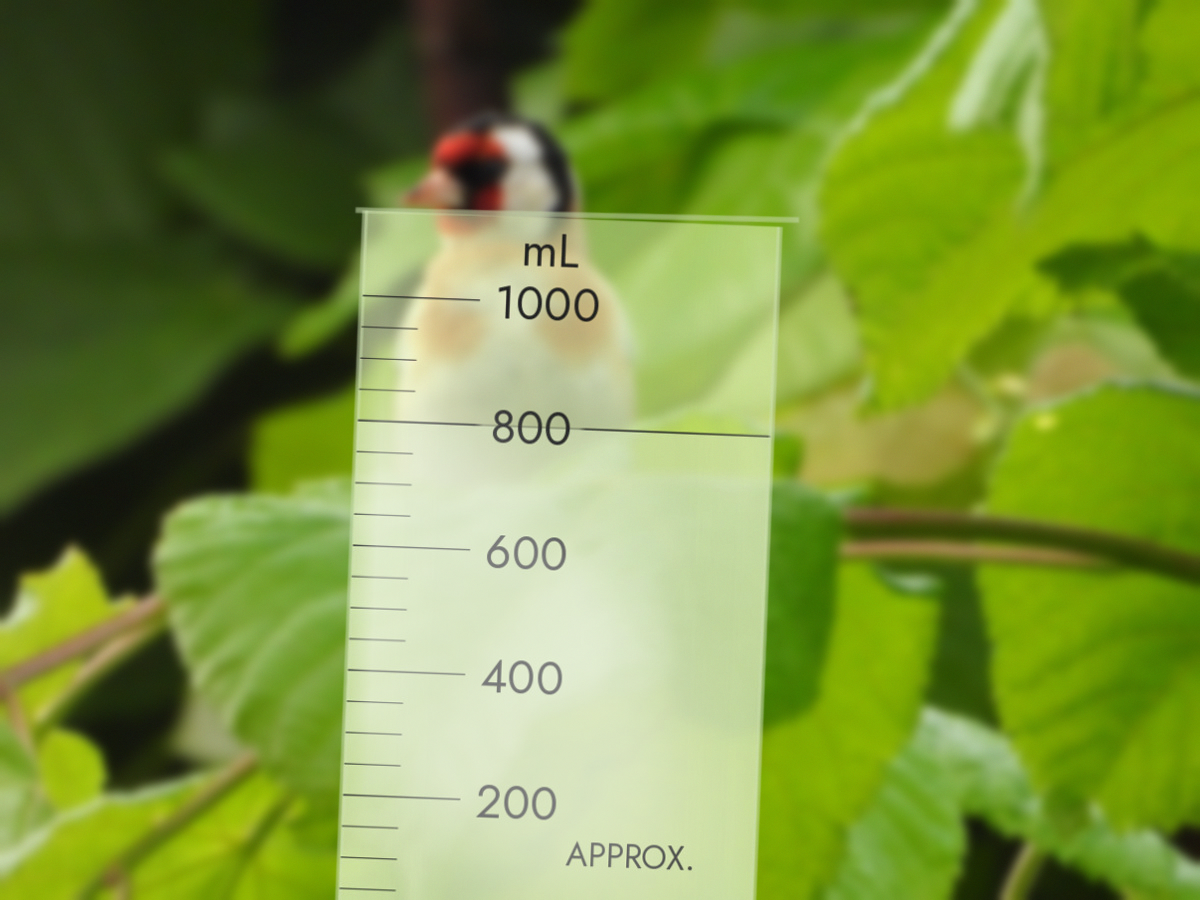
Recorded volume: 800 mL
